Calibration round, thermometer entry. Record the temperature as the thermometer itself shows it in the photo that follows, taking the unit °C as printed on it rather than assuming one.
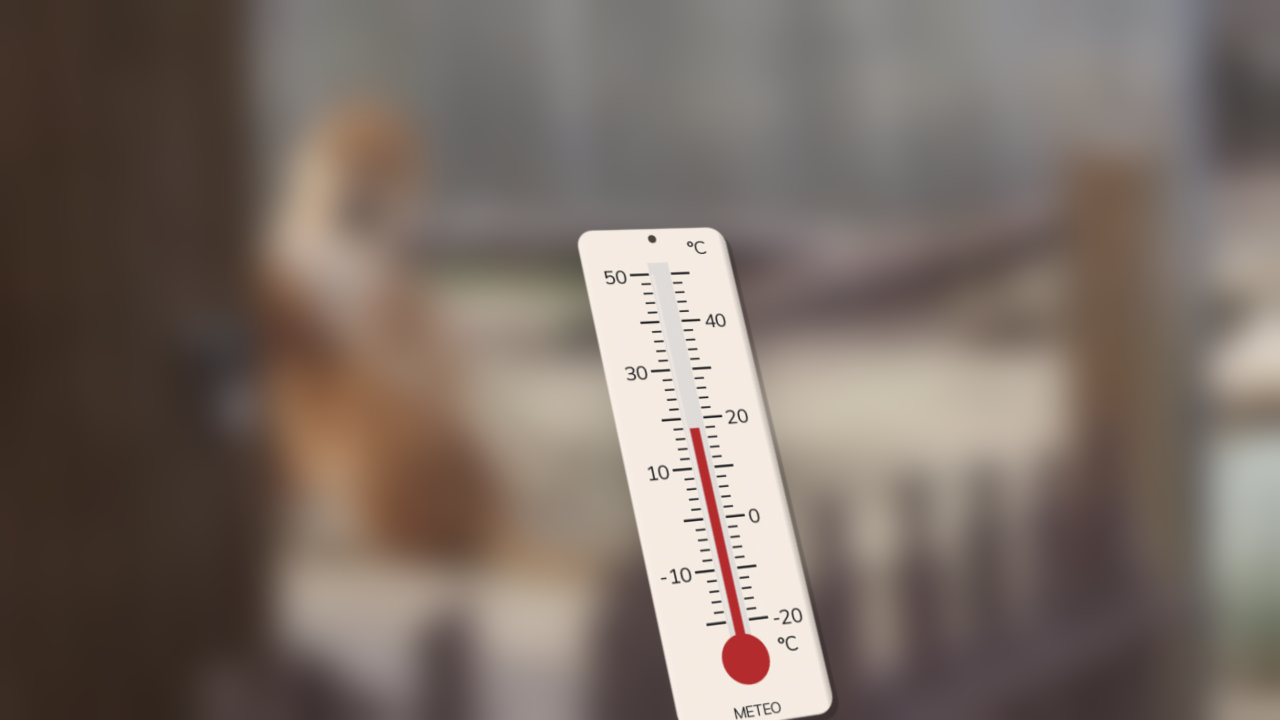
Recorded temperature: 18 °C
